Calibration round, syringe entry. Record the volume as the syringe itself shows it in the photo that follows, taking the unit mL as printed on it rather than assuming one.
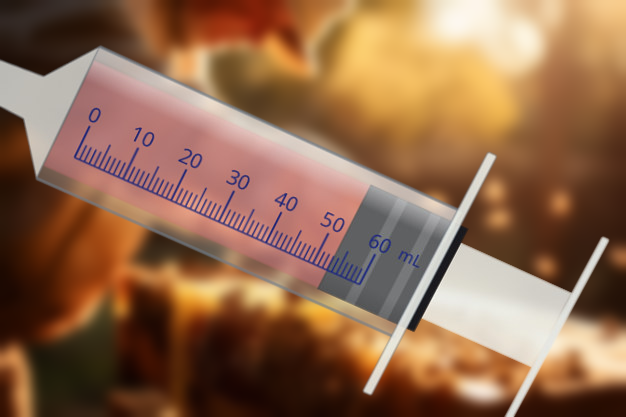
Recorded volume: 53 mL
